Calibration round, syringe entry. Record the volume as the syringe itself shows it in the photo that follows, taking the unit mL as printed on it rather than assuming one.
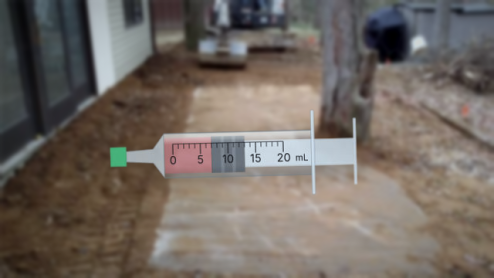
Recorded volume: 7 mL
